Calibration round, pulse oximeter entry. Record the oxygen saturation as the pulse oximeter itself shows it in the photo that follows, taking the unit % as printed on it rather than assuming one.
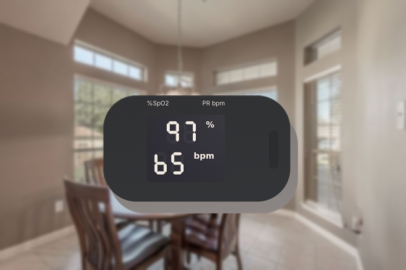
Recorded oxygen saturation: 97 %
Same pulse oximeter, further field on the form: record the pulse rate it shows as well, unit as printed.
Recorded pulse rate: 65 bpm
